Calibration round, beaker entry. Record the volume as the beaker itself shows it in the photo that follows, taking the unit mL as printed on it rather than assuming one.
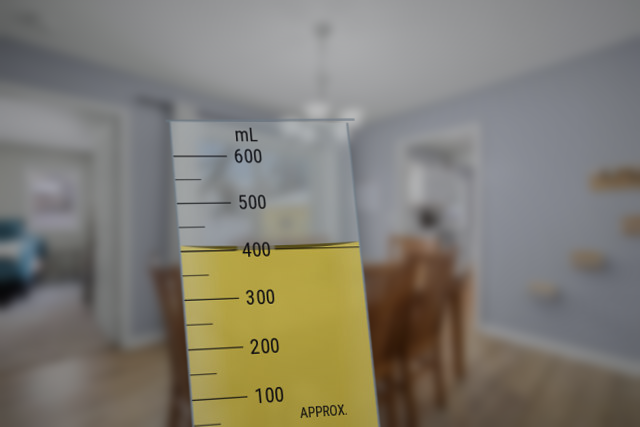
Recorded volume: 400 mL
